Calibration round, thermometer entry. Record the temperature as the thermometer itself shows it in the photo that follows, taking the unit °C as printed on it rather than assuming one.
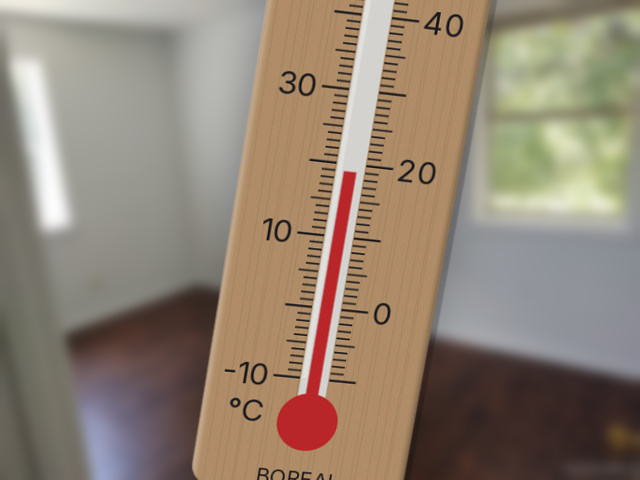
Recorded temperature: 19 °C
